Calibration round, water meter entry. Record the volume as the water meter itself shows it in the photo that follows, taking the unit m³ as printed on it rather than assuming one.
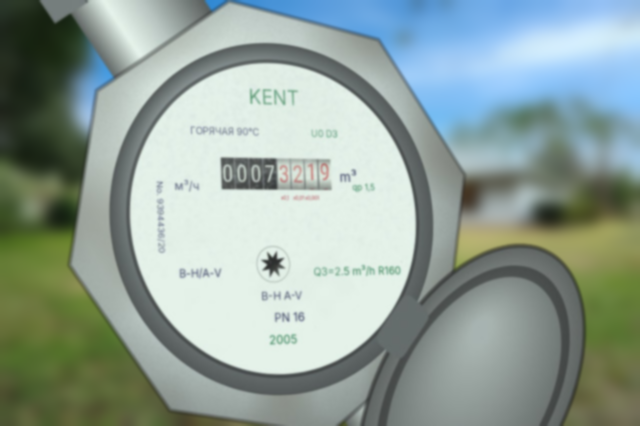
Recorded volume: 7.3219 m³
